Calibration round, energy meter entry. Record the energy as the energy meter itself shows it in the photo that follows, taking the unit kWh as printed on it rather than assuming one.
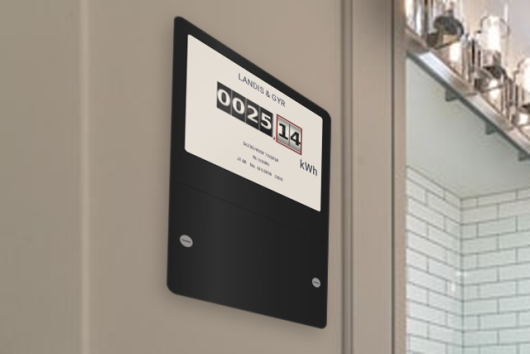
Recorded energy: 25.14 kWh
